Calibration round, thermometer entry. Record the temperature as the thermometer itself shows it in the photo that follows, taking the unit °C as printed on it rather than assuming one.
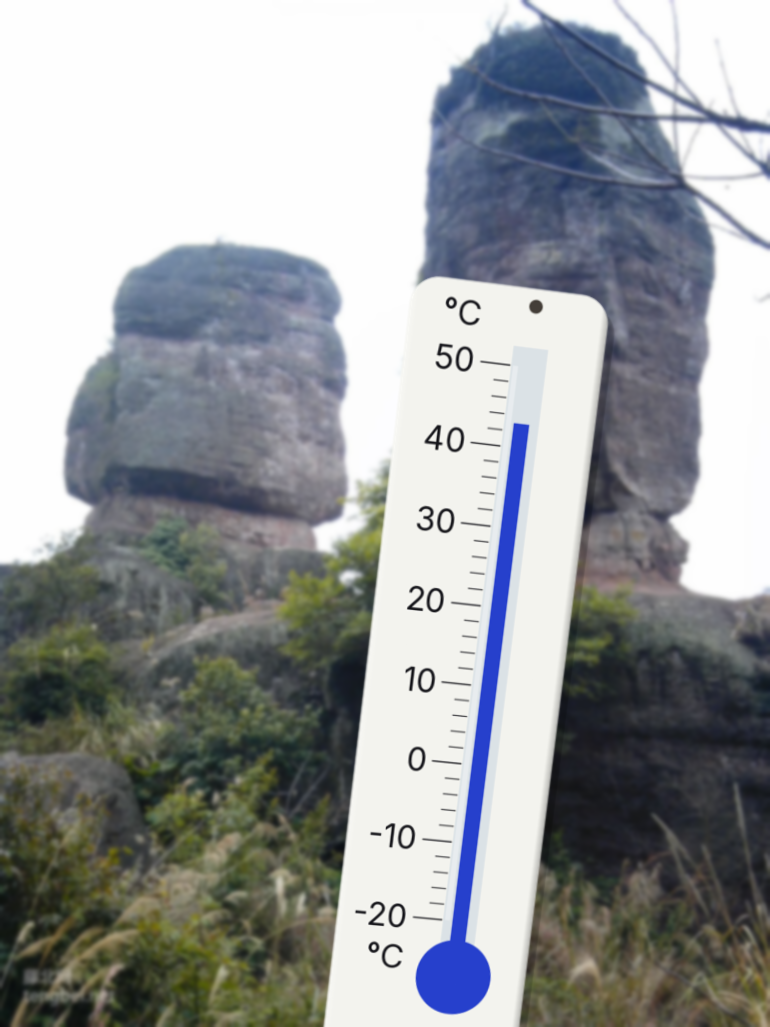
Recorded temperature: 43 °C
